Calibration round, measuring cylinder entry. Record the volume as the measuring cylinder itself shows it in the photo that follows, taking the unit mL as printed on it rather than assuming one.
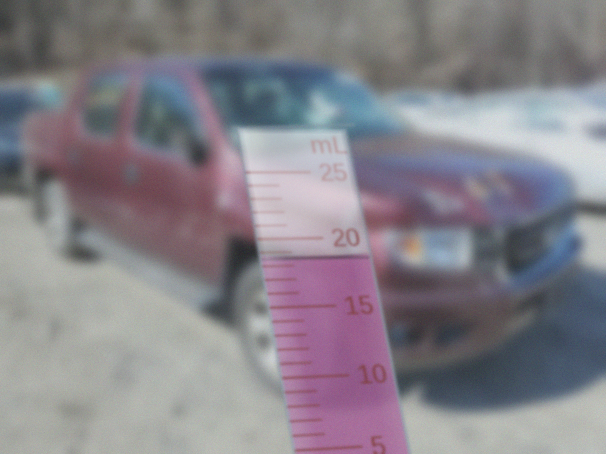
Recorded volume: 18.5 mL
